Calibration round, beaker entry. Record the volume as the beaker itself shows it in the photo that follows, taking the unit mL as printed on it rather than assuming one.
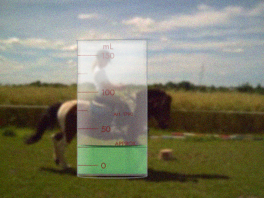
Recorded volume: 25 mL
